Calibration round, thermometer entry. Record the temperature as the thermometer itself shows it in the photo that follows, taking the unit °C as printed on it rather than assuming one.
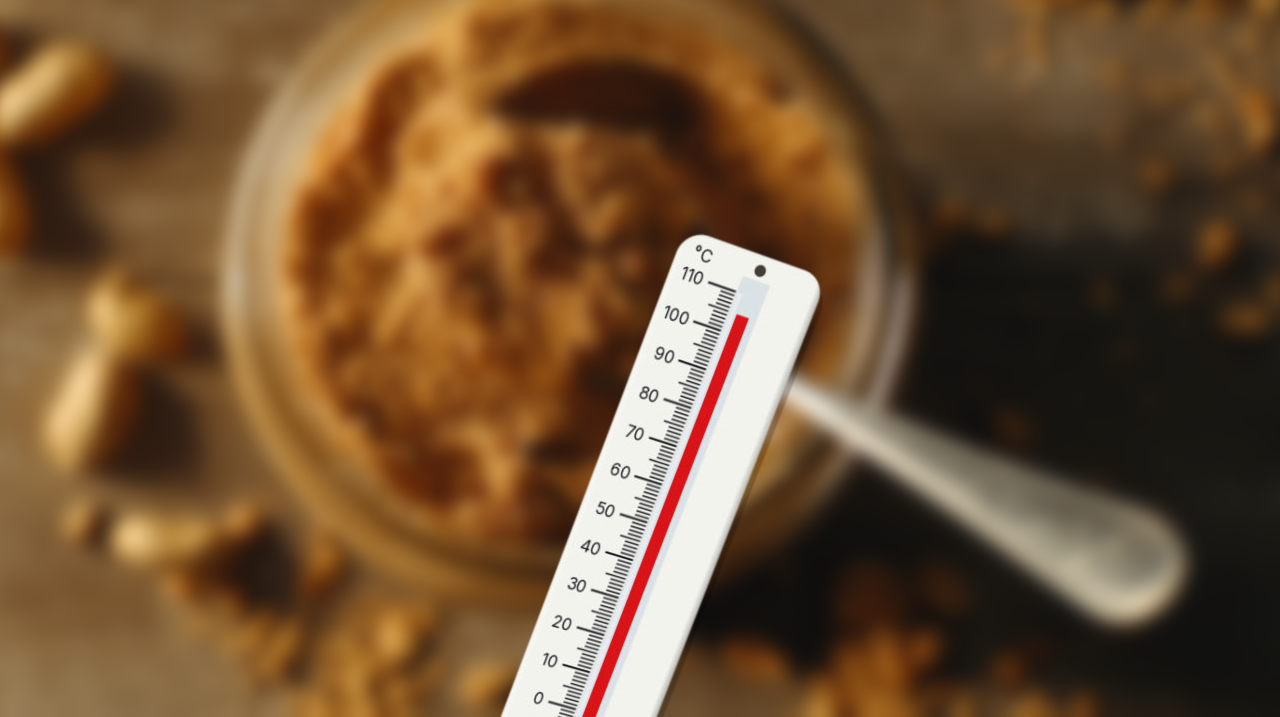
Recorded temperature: 105 °C
